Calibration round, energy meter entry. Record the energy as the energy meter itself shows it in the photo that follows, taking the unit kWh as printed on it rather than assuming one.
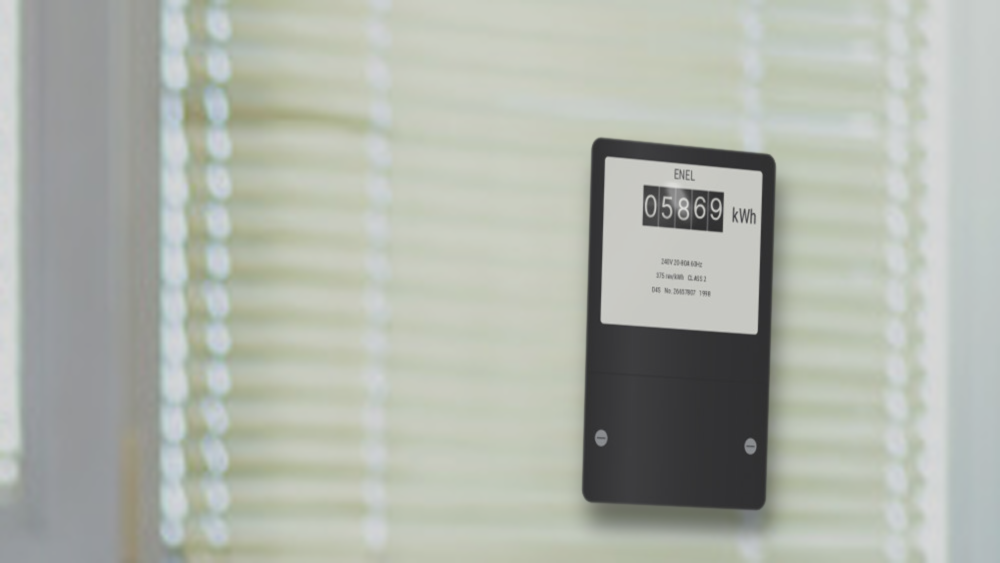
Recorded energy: 5869 kWh
